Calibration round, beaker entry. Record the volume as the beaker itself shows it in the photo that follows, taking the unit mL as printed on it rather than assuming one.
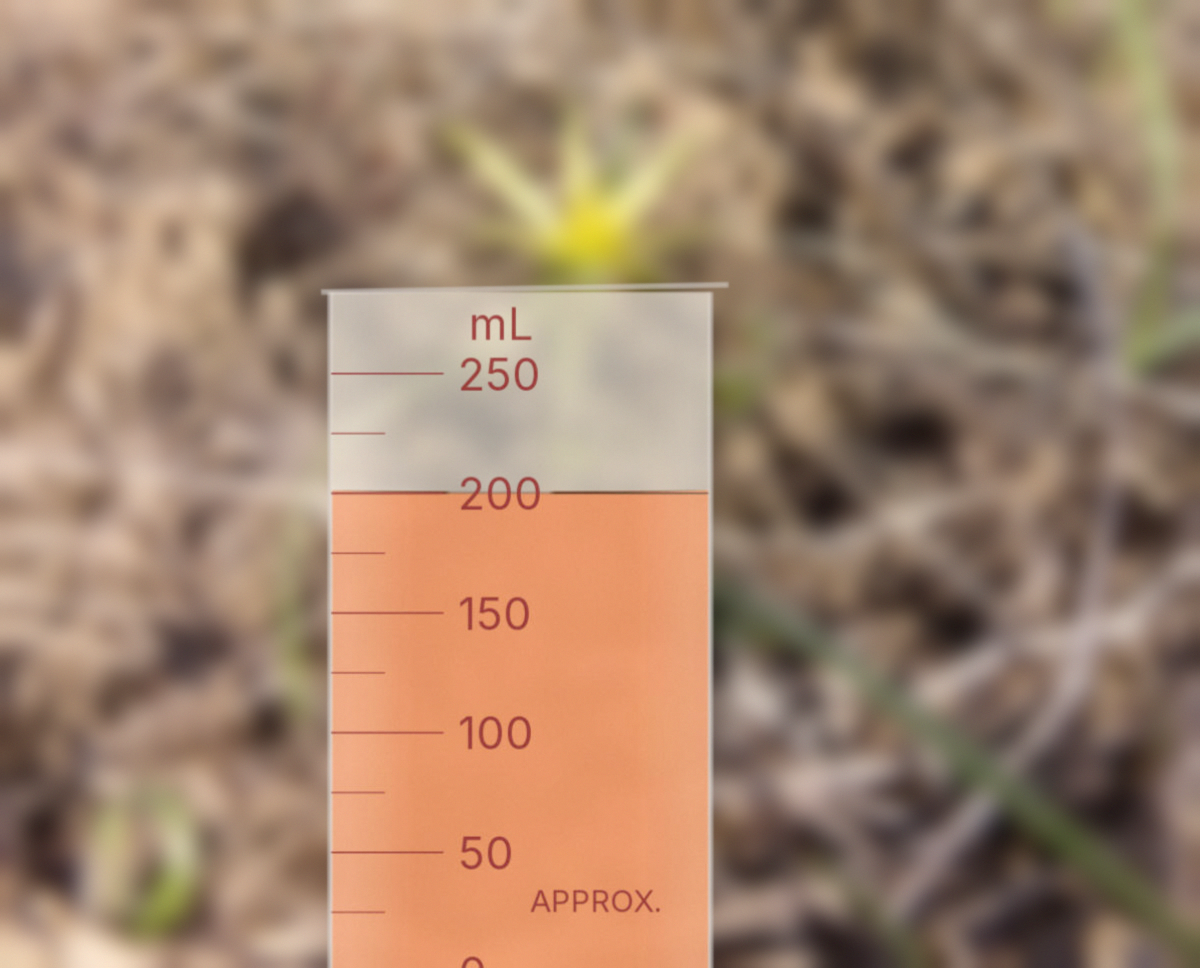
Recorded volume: 200 mL
